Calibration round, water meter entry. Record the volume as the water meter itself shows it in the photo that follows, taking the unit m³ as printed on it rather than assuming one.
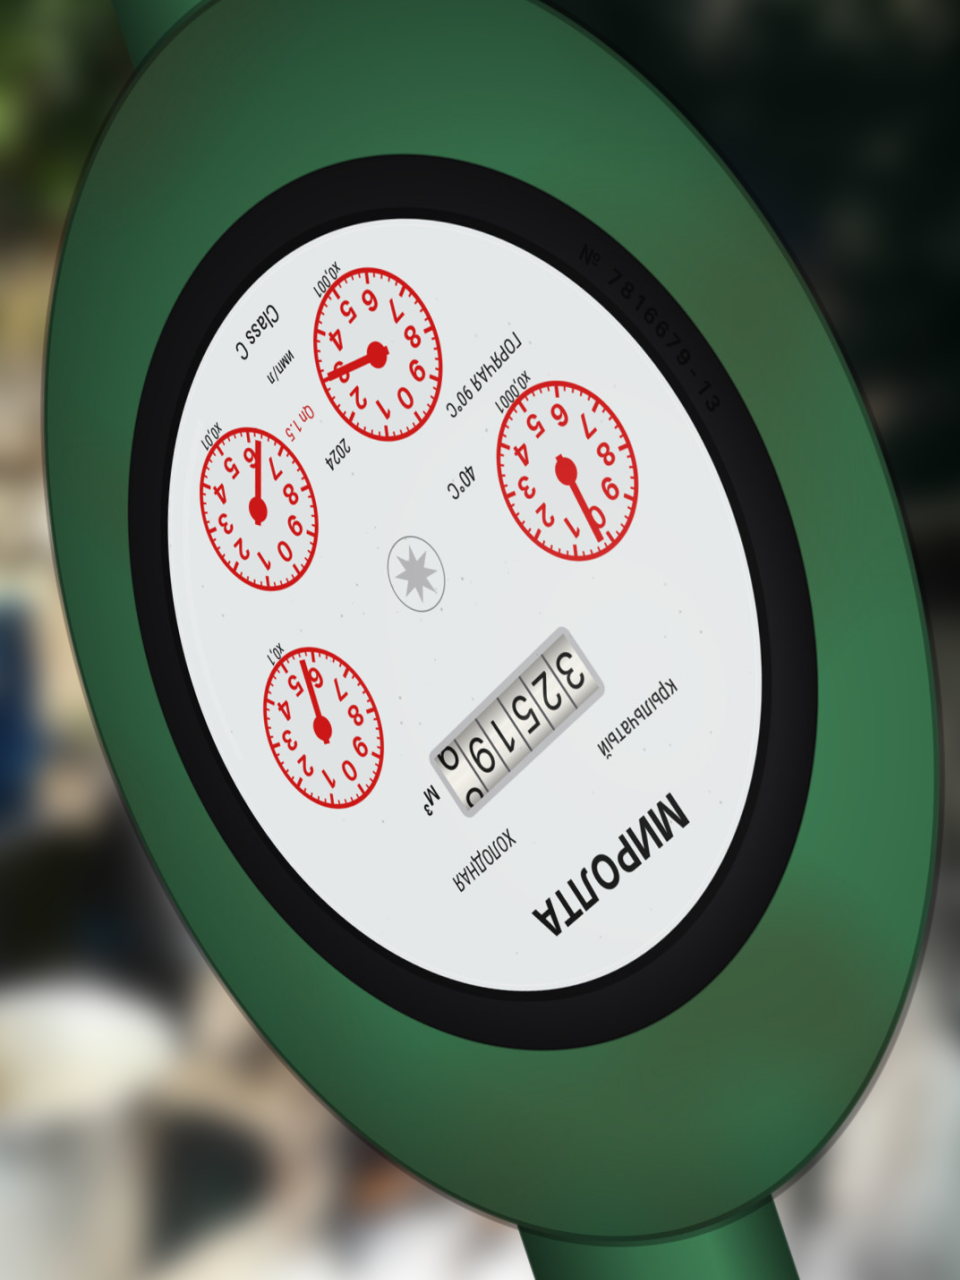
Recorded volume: 325198.5630 m³
